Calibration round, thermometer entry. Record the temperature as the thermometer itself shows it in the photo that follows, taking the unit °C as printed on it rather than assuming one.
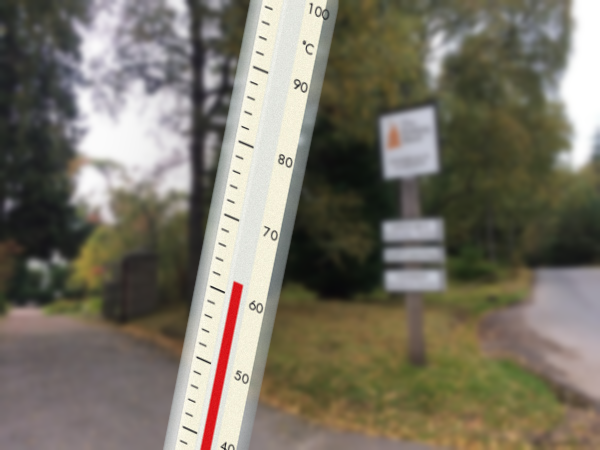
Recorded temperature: 62 °C
